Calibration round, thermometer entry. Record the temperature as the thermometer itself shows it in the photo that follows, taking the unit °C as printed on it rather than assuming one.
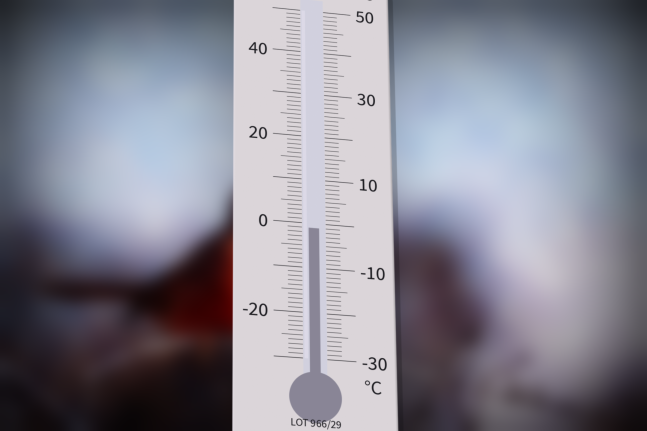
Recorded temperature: -1 °C
